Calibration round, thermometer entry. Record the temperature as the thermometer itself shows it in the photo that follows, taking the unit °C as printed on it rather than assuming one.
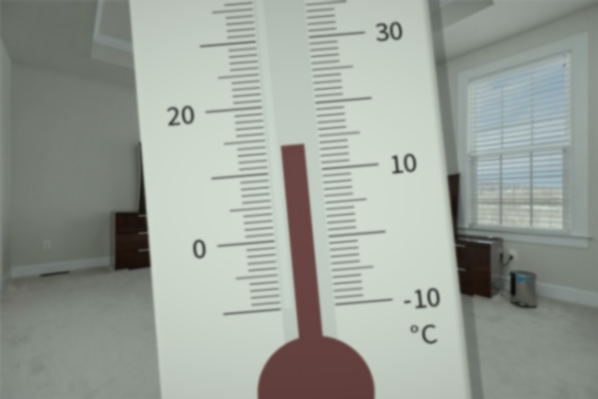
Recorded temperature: 14 °C
